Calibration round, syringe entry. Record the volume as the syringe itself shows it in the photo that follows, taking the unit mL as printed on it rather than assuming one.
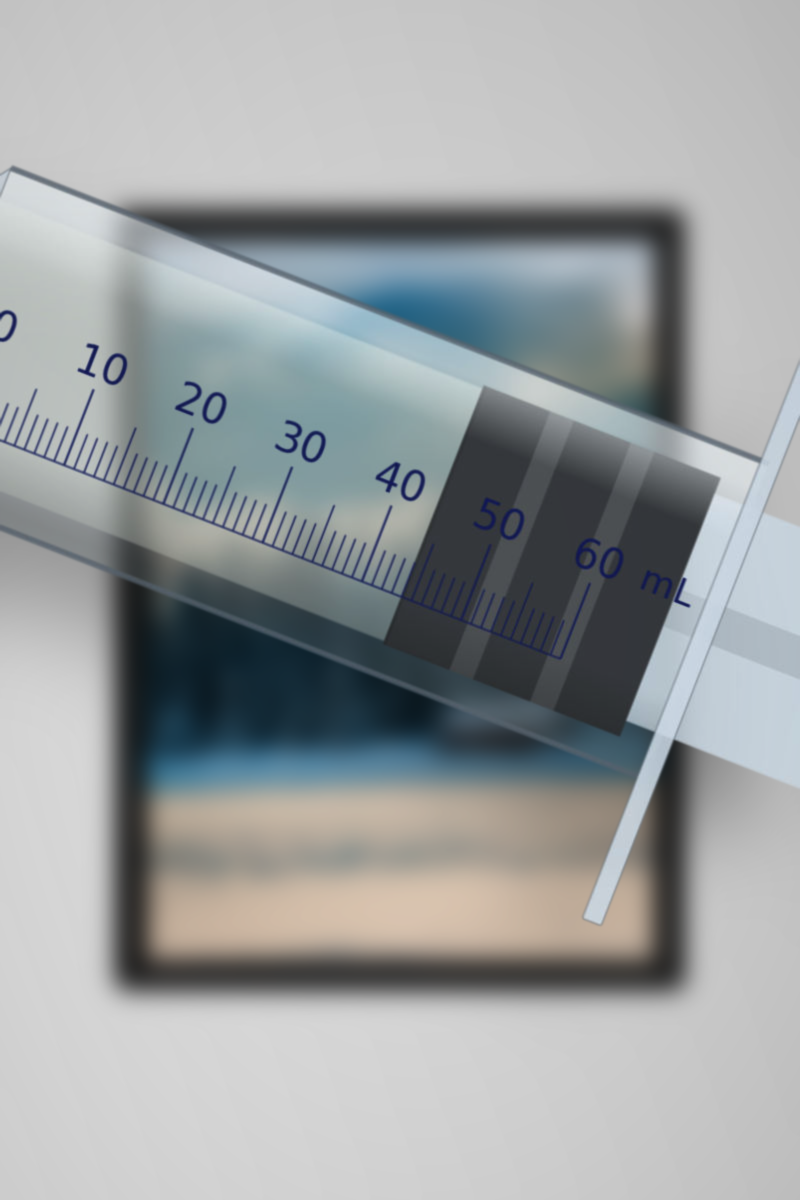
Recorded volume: 44 mL
